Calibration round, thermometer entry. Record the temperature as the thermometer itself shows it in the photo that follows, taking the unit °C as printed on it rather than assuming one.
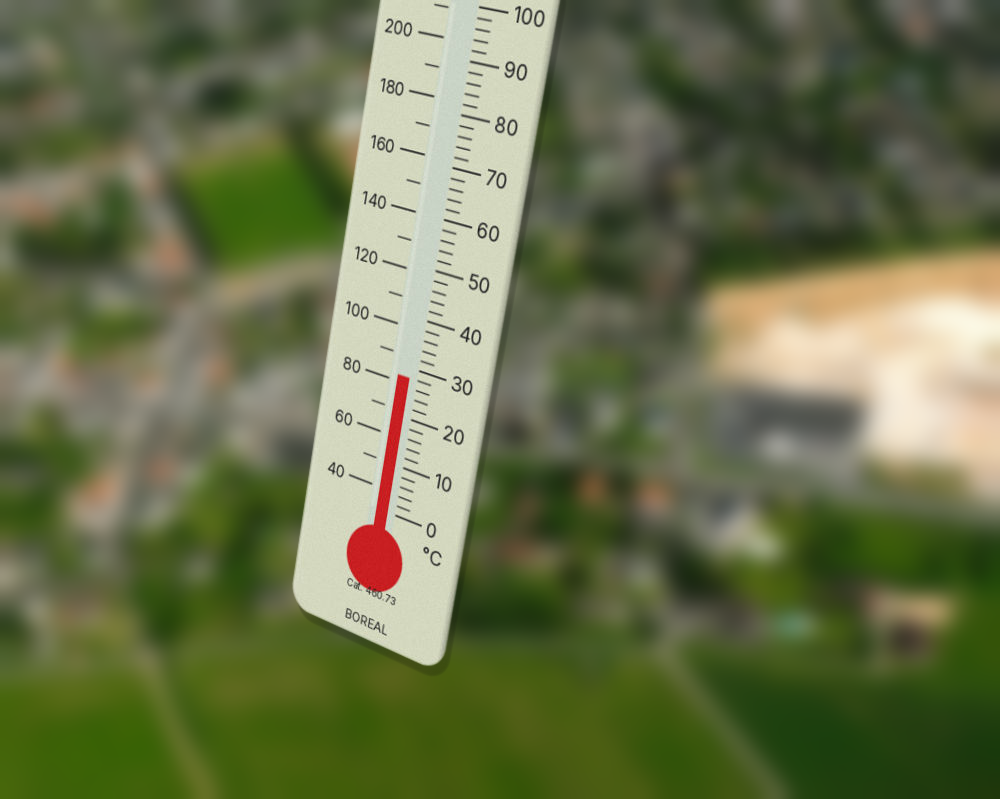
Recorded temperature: 28 °C
